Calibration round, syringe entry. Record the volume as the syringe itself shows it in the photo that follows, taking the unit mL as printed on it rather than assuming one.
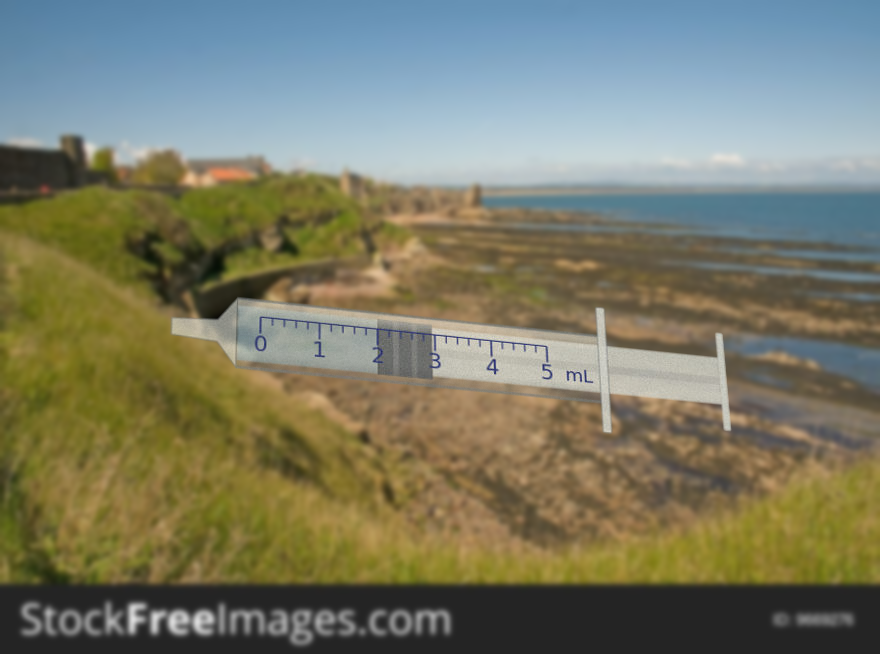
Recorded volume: 2 mL
